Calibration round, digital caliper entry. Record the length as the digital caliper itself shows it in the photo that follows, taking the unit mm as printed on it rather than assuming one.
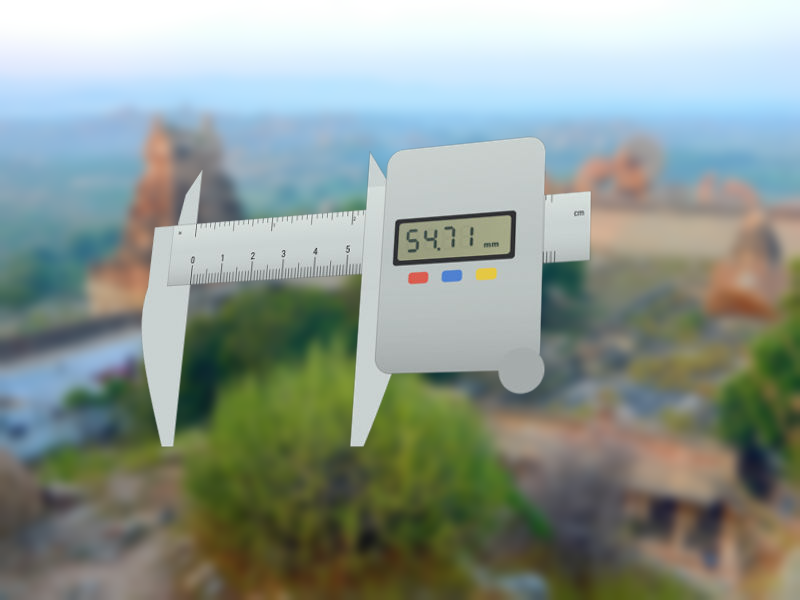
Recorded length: 54.71 mm
